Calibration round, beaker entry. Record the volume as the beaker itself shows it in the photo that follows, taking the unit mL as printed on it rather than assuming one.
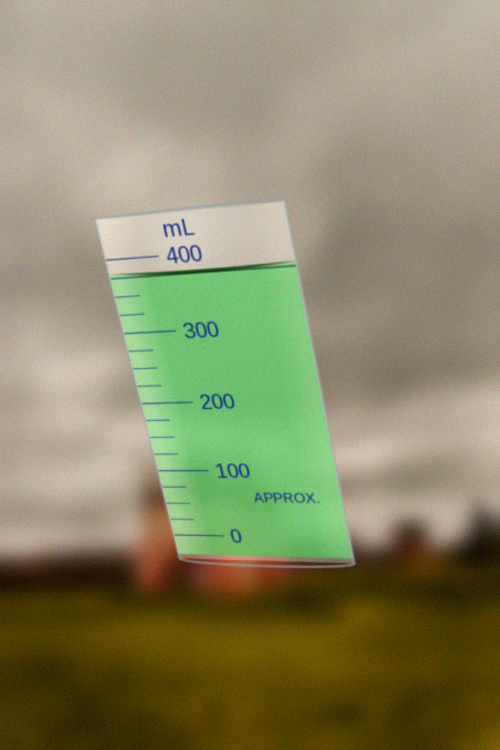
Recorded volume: 375 mL
